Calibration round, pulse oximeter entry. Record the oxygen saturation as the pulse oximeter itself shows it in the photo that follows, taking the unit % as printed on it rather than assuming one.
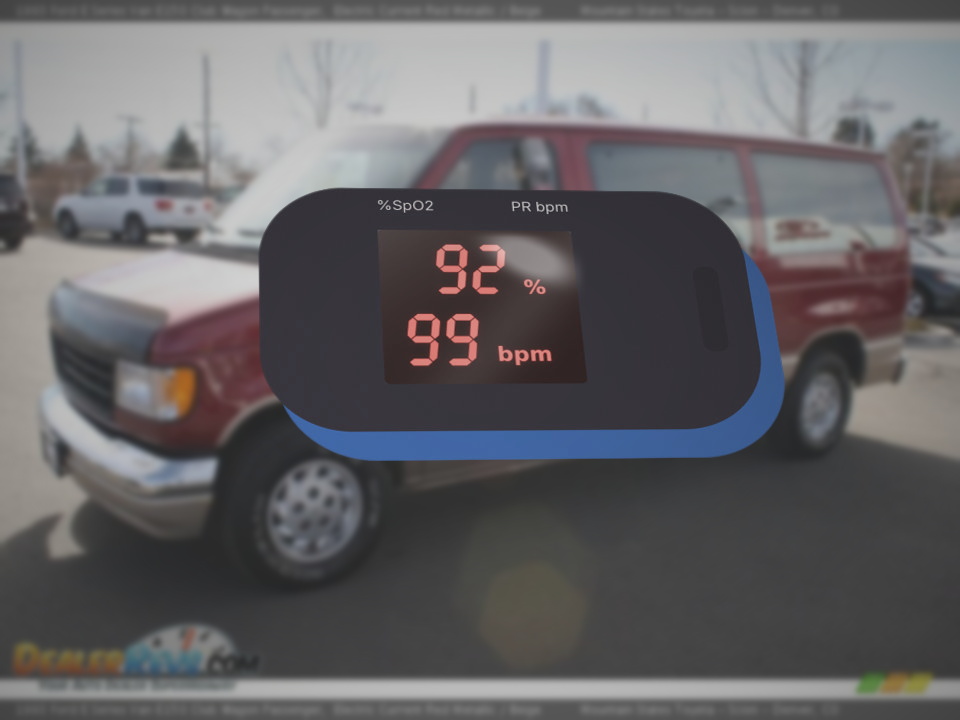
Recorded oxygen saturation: 92 %
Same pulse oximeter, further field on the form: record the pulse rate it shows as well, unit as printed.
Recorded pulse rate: 99 bpm
